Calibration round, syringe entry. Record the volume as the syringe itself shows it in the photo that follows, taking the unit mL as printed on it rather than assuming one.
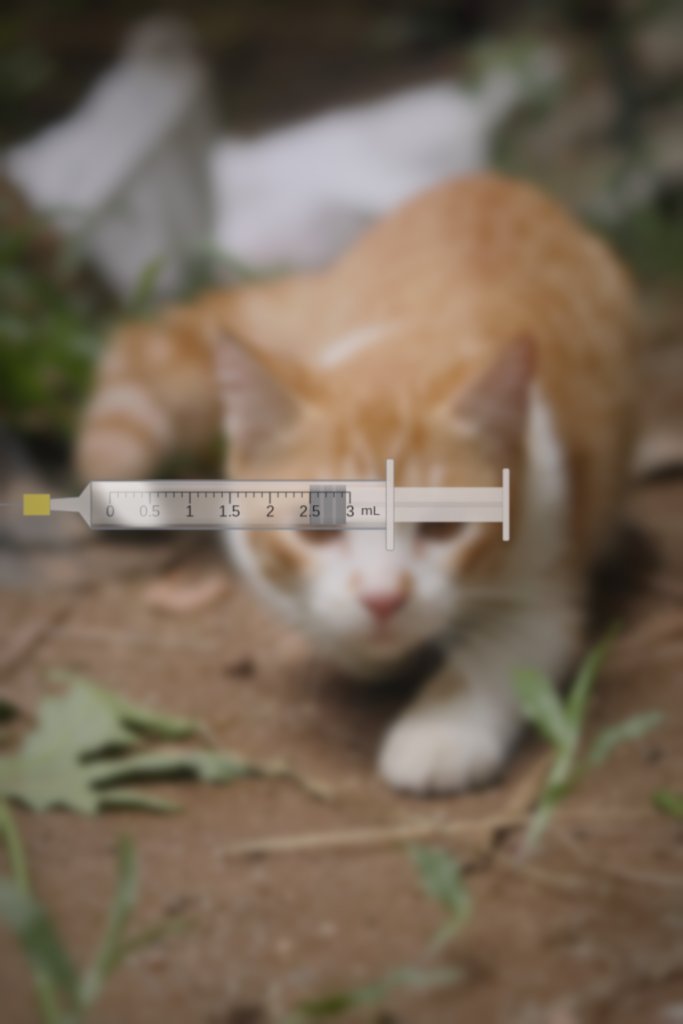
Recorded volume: 2.5 mL
